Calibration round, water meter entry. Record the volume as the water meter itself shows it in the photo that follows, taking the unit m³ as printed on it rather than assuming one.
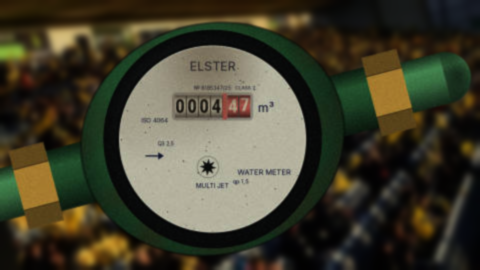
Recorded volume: 4.47 m³
